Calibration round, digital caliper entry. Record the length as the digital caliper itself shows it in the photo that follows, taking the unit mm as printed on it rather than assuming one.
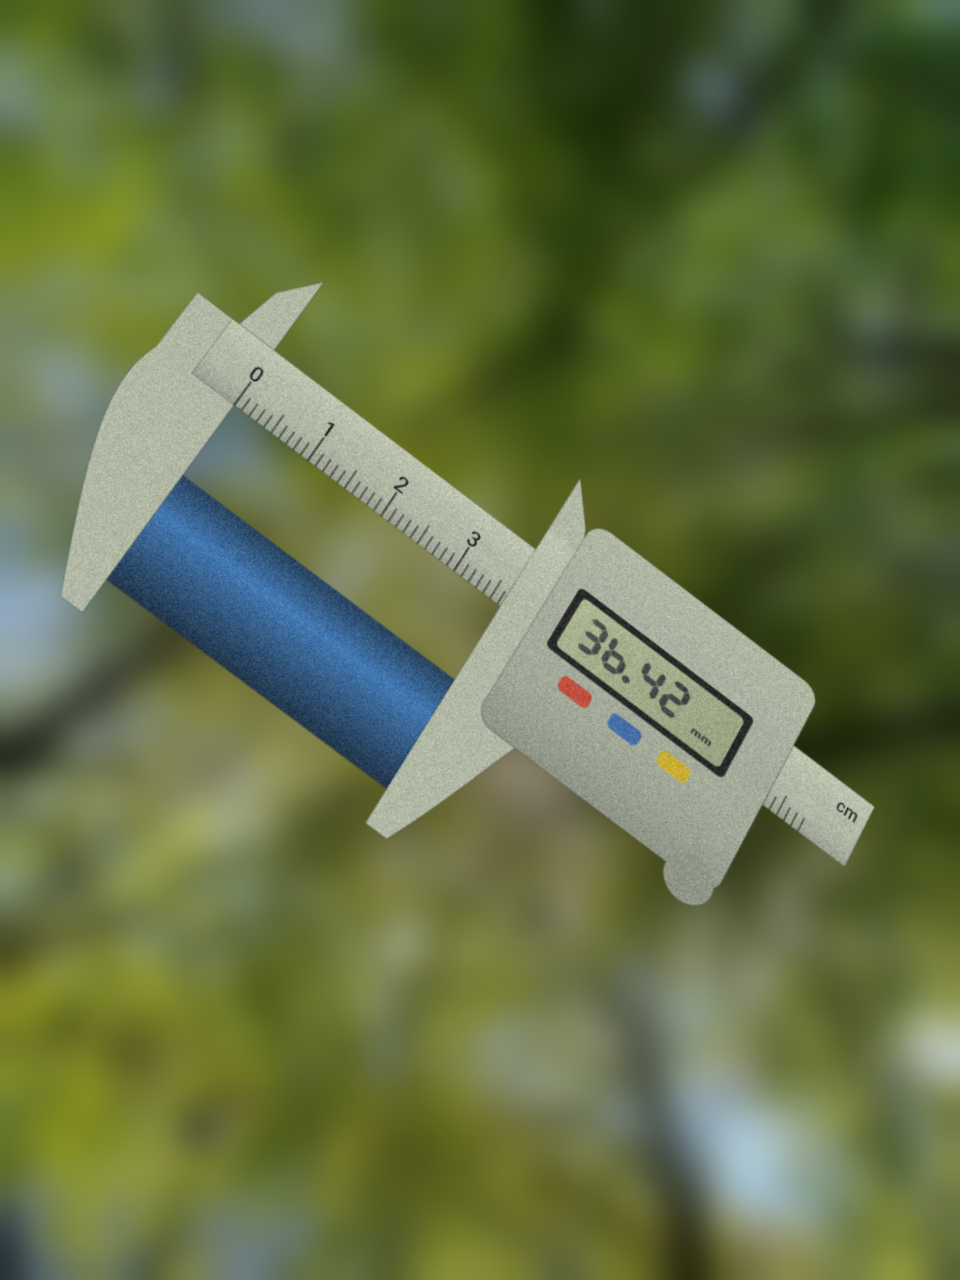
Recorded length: 36.42 mm
